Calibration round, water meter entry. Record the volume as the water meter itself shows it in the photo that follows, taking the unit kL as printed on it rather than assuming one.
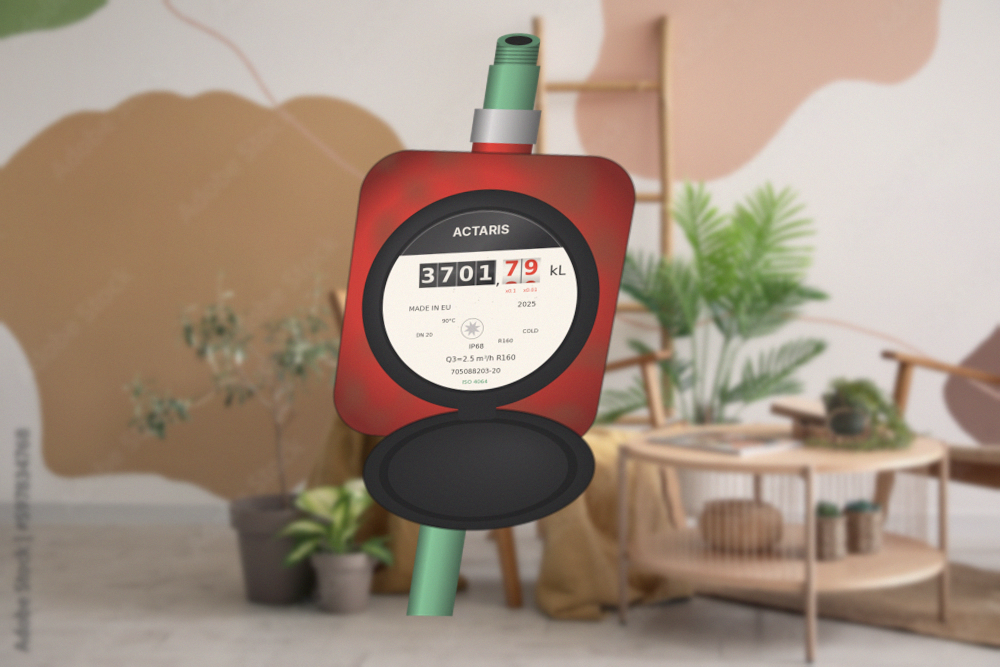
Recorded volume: 3701.79 kL
